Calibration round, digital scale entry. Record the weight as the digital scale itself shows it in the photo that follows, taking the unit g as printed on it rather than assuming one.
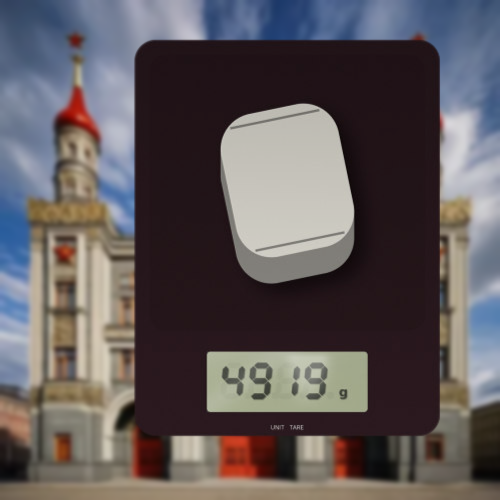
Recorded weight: 4919 g
